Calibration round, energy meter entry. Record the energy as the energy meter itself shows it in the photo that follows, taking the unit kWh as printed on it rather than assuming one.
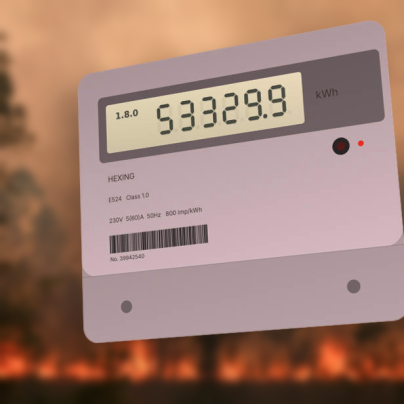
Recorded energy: 53329.9 kWh
